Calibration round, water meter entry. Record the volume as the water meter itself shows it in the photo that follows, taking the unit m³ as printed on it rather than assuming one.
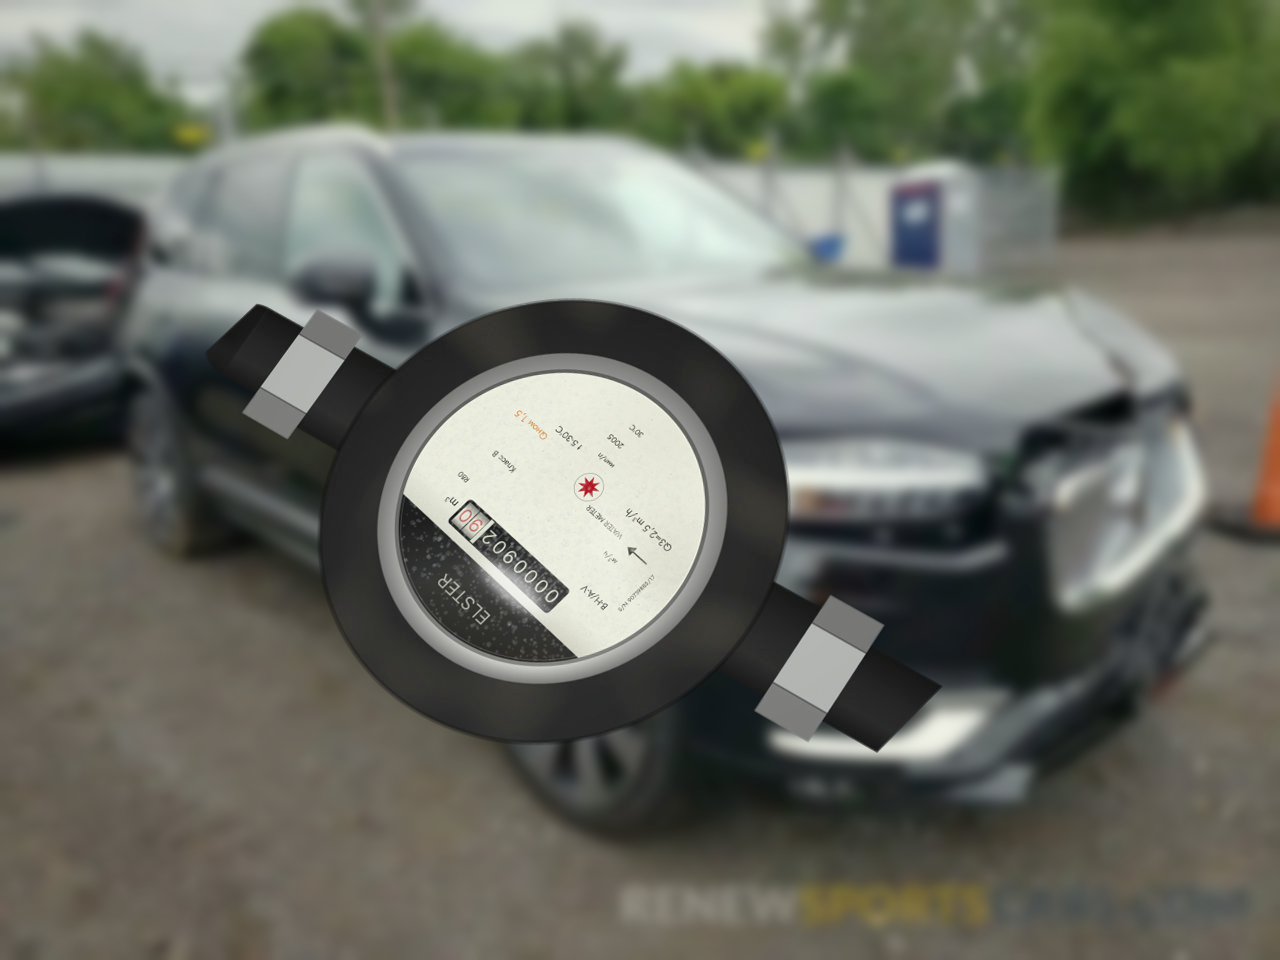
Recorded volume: 902.90 m³
